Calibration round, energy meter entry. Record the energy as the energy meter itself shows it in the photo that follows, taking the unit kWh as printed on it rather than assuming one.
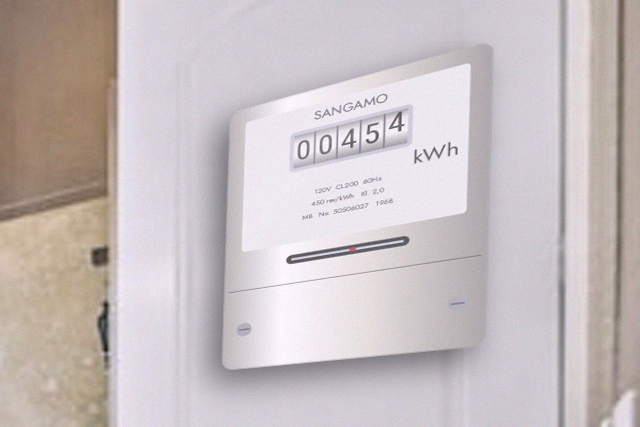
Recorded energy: 454 kWh
